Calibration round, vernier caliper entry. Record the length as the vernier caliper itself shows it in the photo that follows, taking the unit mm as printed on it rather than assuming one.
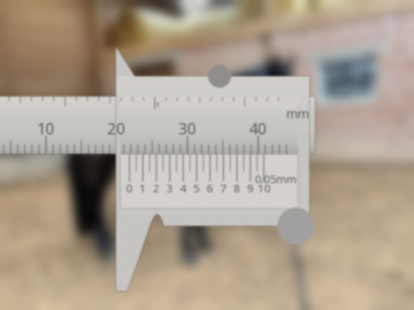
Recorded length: 21.8 mm
